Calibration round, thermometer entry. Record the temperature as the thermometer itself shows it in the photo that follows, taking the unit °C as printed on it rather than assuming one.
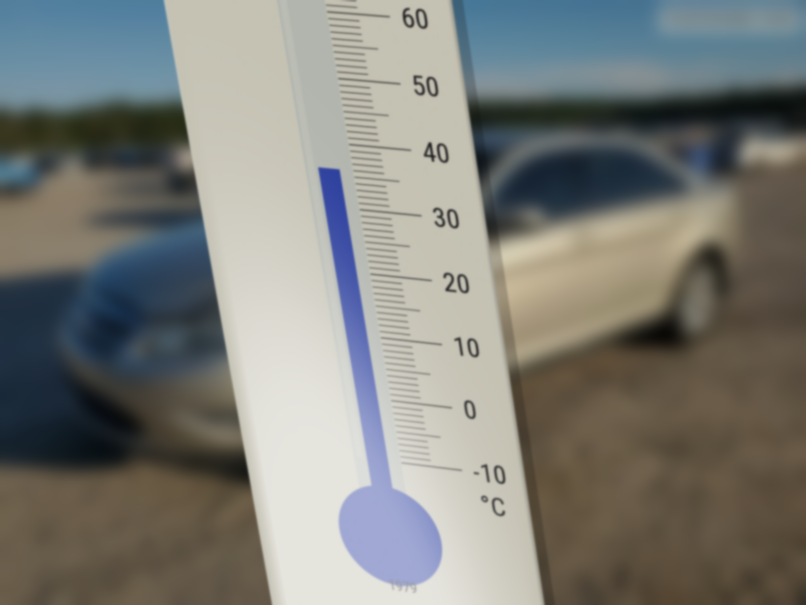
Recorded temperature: 36 °C
